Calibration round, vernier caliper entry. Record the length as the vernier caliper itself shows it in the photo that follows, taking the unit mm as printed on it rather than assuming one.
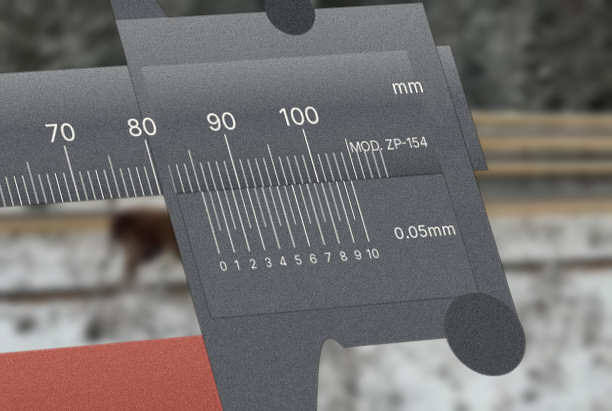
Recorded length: 85.2 mm
